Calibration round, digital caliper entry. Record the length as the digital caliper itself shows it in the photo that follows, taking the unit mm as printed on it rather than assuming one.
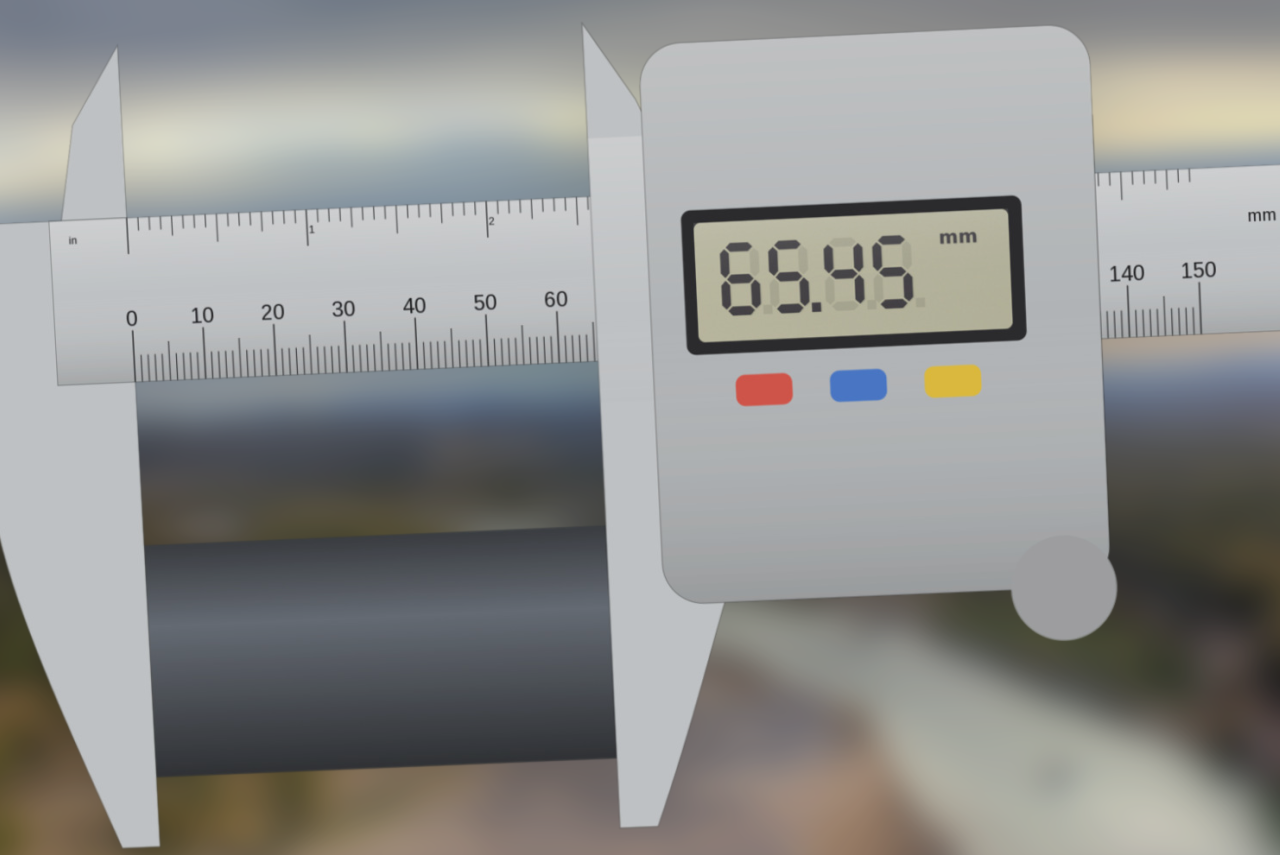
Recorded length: 65.45 mm
